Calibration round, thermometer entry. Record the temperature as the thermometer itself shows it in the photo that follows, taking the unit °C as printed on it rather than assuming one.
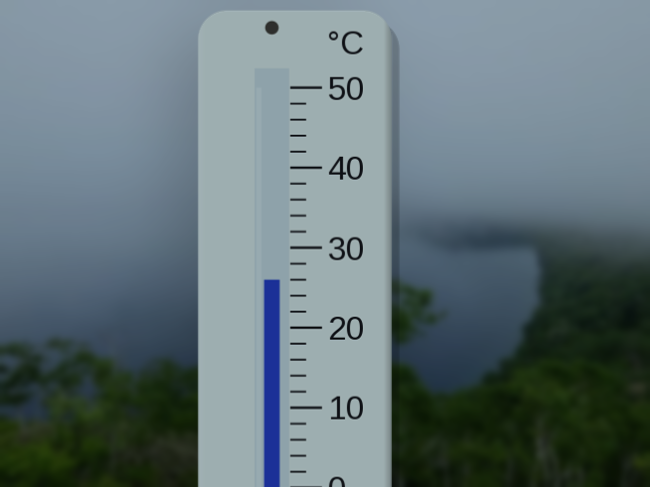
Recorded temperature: 26 °C
